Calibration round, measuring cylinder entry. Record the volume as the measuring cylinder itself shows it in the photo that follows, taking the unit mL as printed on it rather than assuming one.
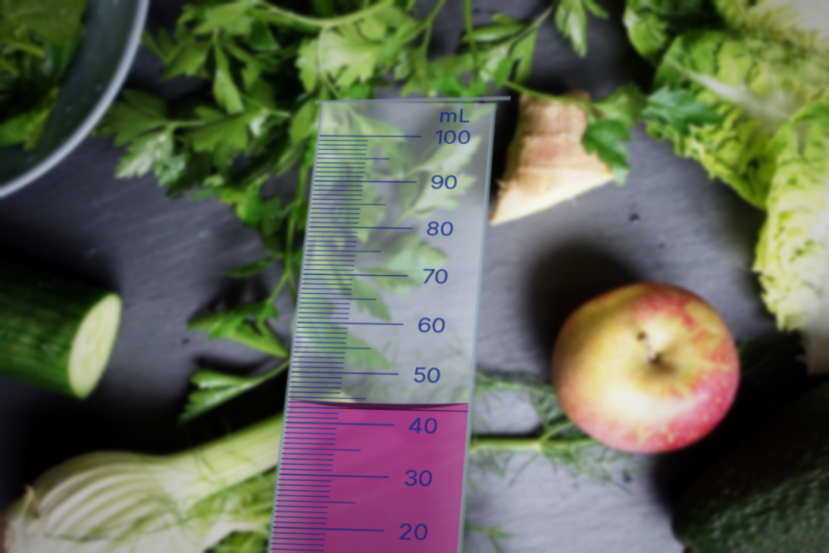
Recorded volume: 43 mL
